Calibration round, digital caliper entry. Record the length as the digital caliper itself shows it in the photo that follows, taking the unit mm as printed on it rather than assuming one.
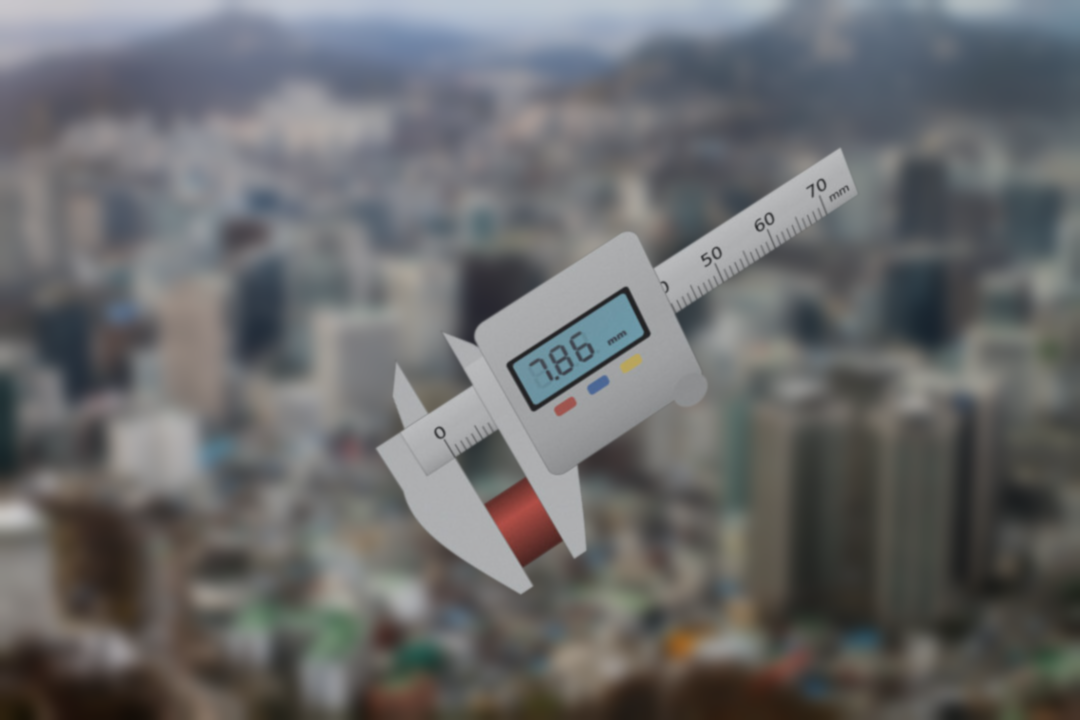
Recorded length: 7.86 mm
